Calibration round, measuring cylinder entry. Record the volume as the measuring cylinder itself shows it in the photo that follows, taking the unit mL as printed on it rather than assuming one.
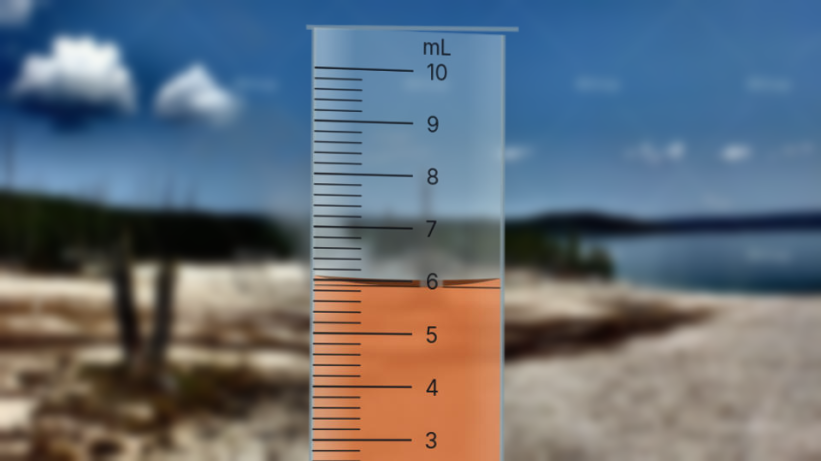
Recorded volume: 5.9 mL
